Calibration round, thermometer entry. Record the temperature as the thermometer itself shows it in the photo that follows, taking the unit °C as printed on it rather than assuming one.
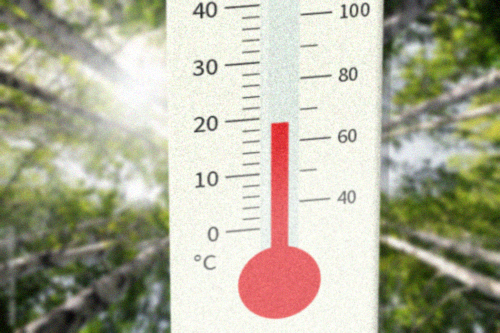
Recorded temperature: 19 °C
